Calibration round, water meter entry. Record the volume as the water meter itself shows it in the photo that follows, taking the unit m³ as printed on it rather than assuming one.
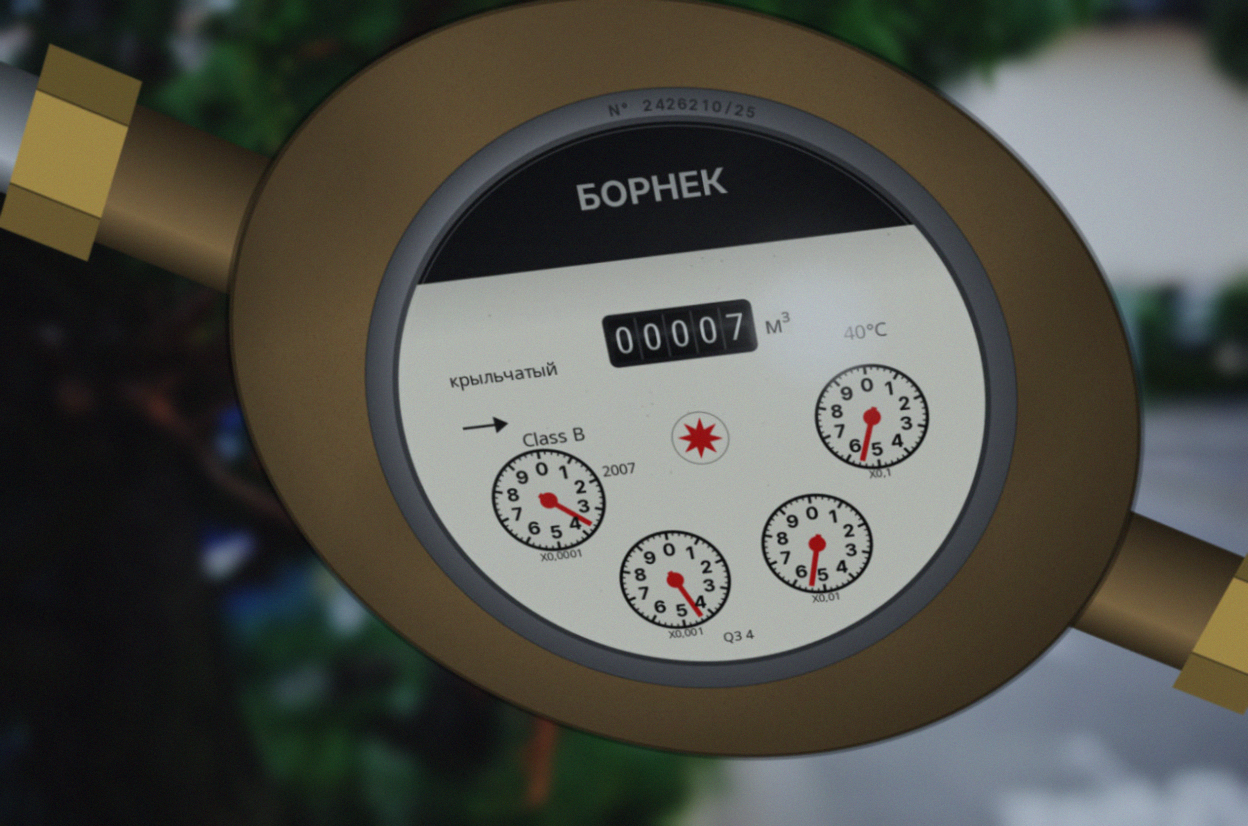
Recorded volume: 7.5543 m³
